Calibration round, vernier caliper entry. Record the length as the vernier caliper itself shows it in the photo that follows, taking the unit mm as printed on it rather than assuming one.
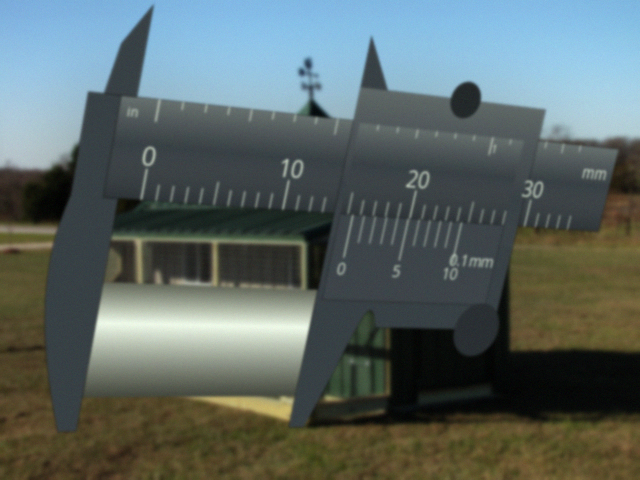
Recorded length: 15.4 mm
